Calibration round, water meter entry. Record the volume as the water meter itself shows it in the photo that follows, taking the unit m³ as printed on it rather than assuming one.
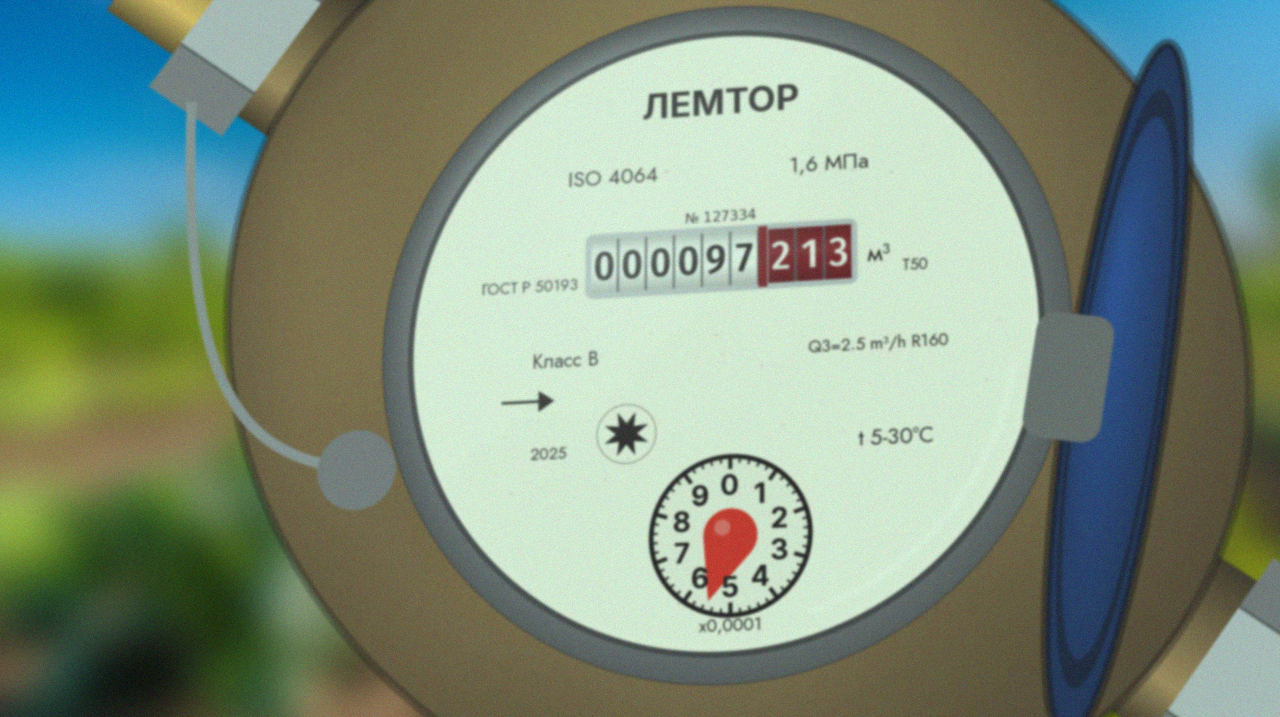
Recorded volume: 97.2135 m³
